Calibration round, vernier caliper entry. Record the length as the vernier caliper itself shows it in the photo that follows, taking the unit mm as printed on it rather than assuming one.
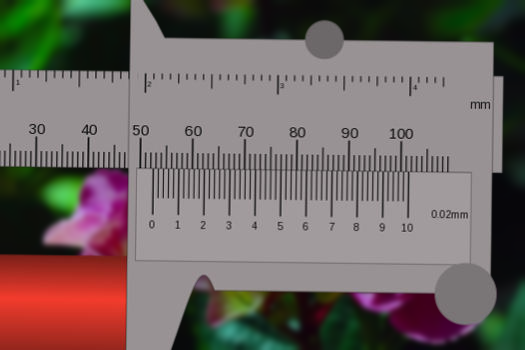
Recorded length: 52.5 mm
